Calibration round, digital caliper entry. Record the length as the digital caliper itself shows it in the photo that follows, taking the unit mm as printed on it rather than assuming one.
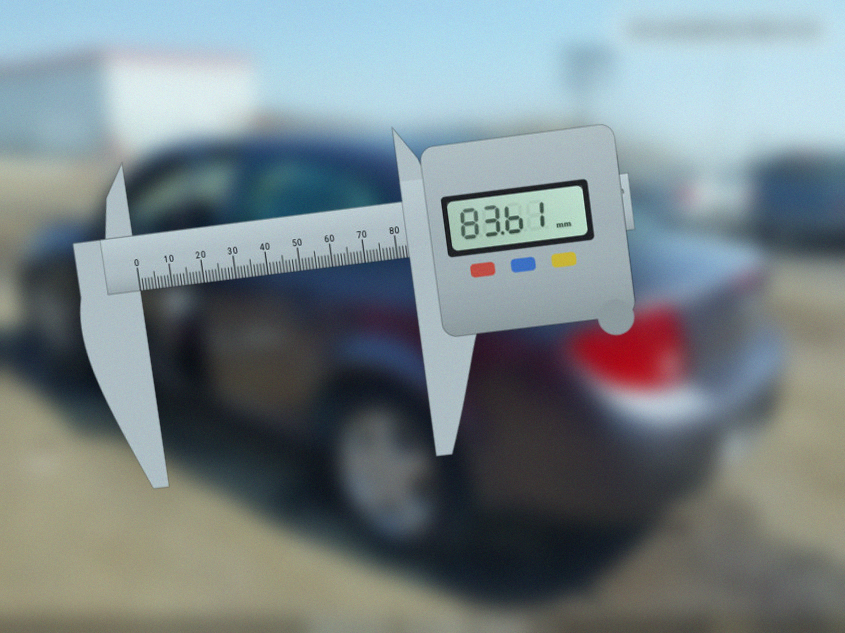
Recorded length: 83.61 mm
